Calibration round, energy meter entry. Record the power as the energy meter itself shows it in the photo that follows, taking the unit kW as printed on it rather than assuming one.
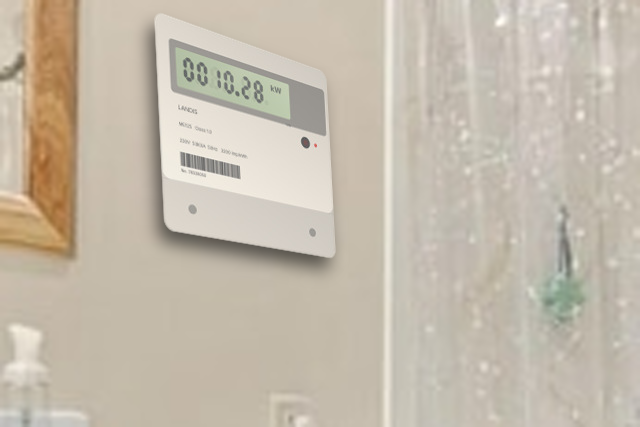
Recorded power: 10.28 kW
